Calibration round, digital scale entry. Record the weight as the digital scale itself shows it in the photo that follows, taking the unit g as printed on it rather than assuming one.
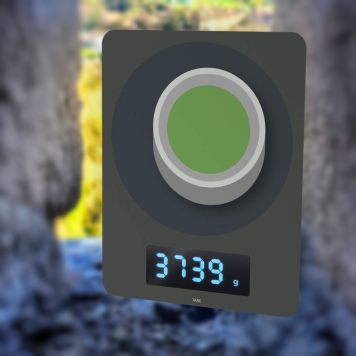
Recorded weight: 3739 g
